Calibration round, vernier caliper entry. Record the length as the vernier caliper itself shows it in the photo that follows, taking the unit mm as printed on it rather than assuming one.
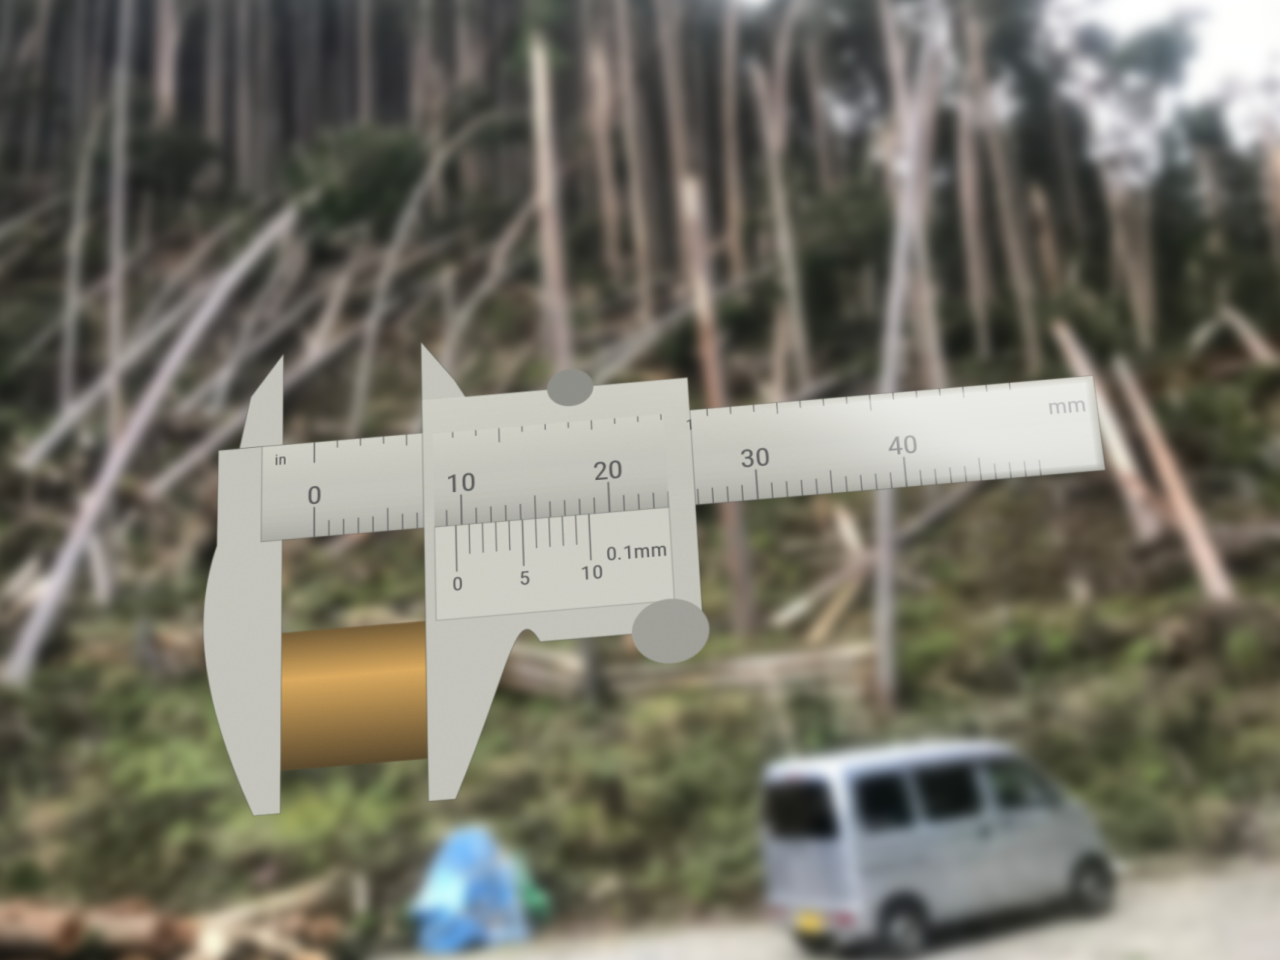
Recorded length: 9.6 mm
